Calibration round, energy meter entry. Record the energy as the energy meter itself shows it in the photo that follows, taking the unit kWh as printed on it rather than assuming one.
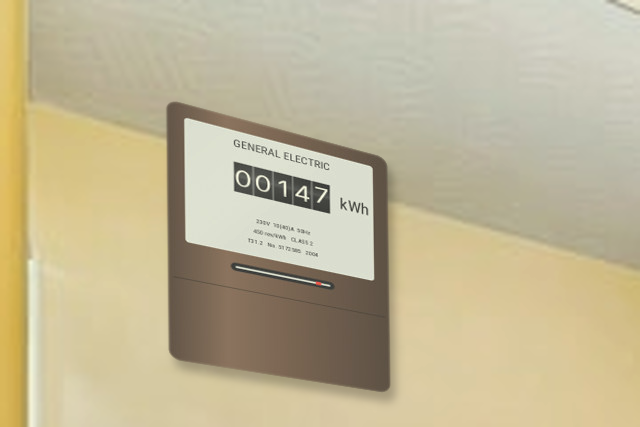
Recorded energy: 147 kWh
